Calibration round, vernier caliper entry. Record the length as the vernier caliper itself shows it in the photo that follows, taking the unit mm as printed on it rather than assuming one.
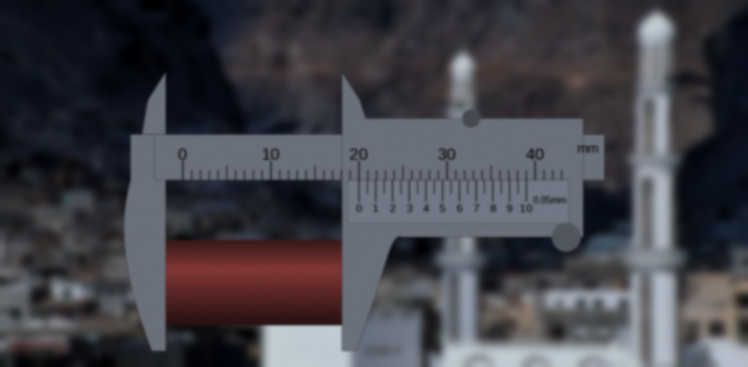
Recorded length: 20.0 mm
